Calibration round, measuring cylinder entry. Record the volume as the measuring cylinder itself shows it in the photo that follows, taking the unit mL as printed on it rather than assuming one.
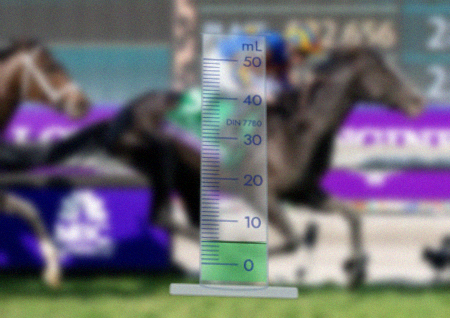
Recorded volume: 5 mL
